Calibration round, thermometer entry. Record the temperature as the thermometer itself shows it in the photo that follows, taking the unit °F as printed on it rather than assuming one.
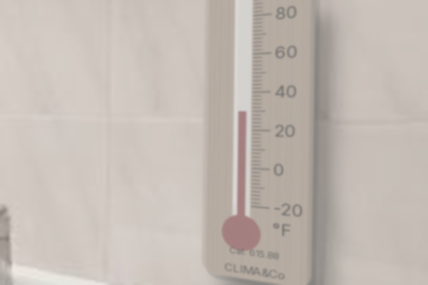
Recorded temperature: 30 °F
